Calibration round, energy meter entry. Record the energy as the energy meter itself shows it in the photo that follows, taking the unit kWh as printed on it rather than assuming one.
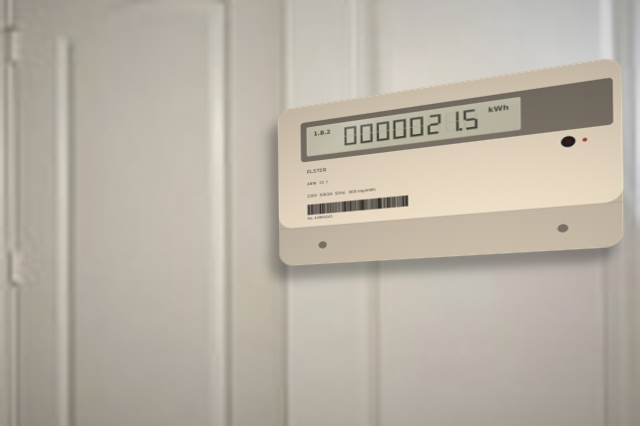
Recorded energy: 21.5 kWh
